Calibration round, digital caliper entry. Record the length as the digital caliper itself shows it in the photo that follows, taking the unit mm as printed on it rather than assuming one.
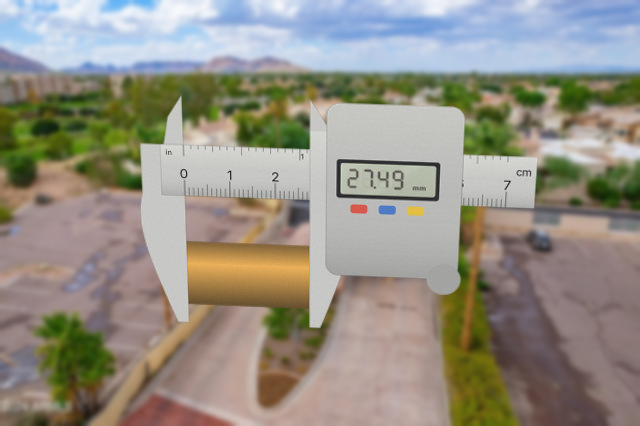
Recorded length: 27.49 mm
